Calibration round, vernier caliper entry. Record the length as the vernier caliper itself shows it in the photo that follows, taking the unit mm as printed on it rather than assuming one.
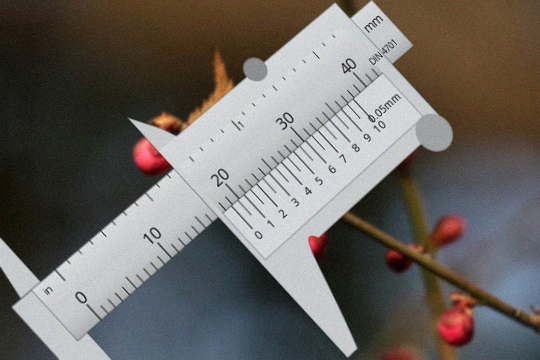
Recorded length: 18.8 mm
